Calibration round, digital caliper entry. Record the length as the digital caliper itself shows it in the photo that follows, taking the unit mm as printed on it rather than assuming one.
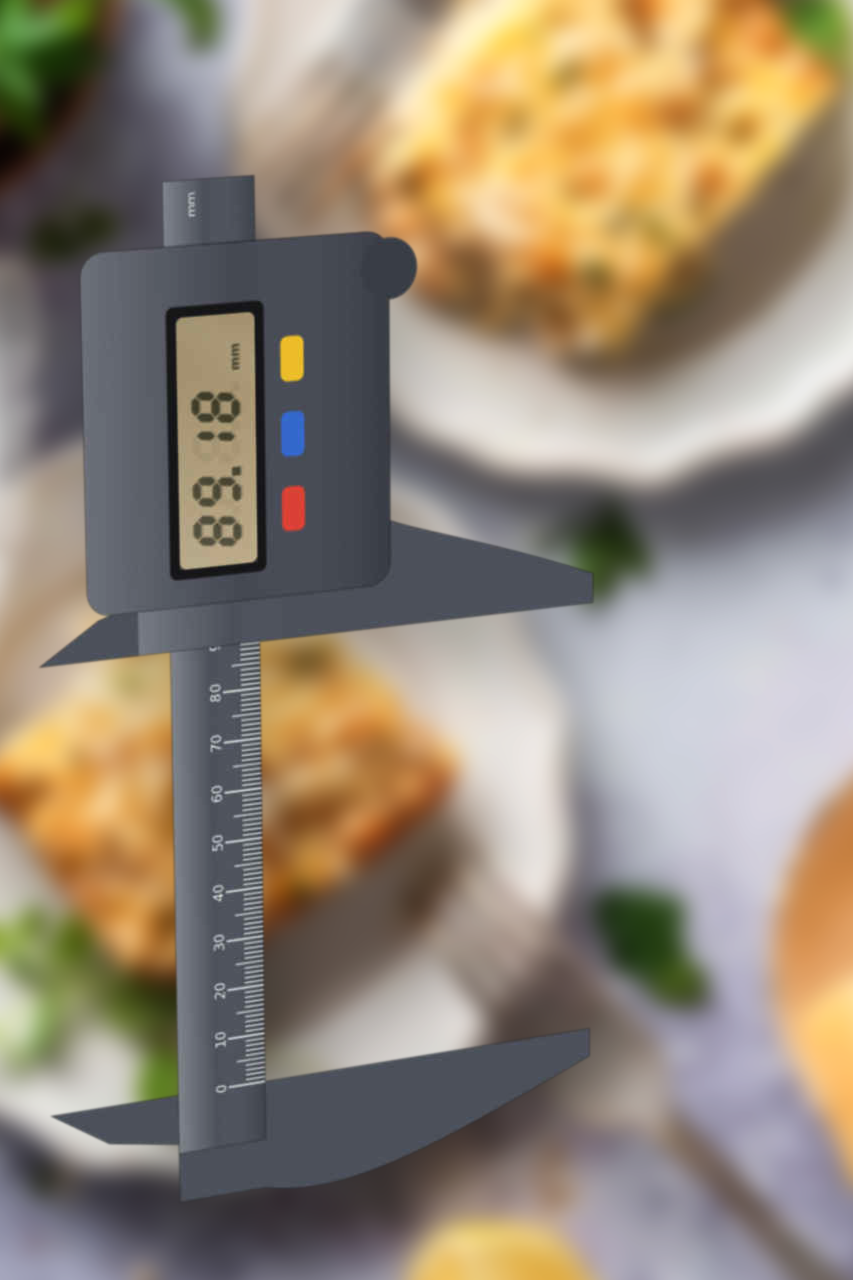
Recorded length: 89.18 mm
